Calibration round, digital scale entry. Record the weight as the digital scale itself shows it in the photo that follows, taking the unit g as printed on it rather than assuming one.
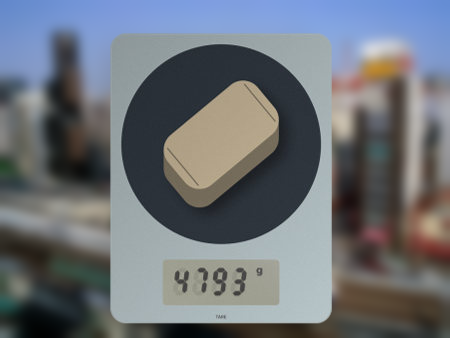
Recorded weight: 4793 g
